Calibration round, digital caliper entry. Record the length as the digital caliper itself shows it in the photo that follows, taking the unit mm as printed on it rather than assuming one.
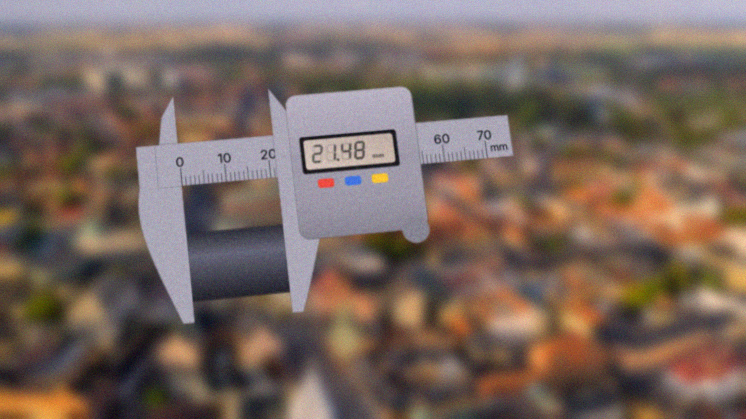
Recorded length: 21.48 mm
